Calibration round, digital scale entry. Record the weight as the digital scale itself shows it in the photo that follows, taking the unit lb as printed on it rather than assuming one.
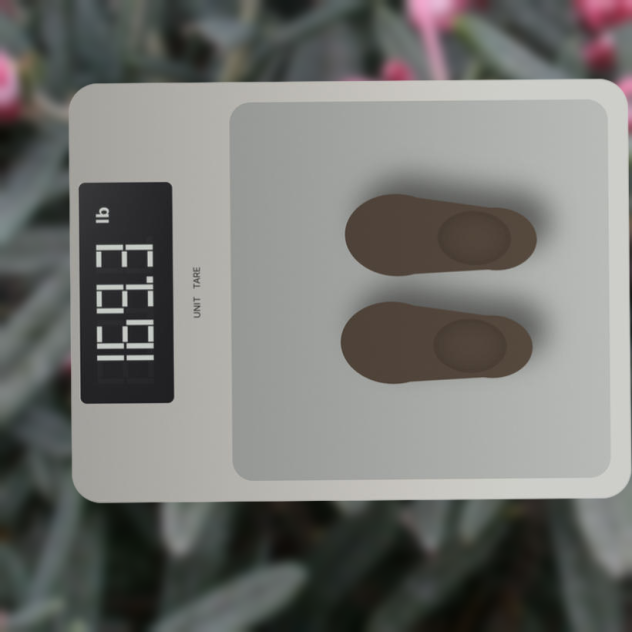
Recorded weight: 169.3 lb
